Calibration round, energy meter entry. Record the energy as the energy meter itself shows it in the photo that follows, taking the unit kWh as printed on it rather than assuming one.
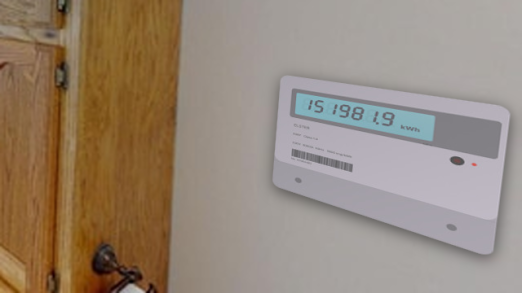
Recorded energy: 151981.9 kWh
